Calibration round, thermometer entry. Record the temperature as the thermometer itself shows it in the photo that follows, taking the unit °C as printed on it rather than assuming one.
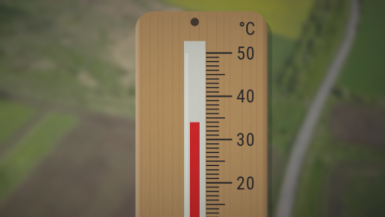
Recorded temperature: 34 °C
